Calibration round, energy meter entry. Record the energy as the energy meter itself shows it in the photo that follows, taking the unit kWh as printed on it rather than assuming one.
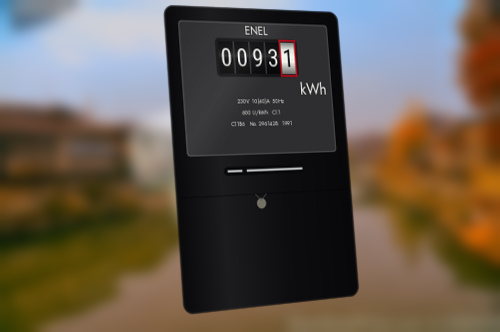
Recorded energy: 93.1 kWh
